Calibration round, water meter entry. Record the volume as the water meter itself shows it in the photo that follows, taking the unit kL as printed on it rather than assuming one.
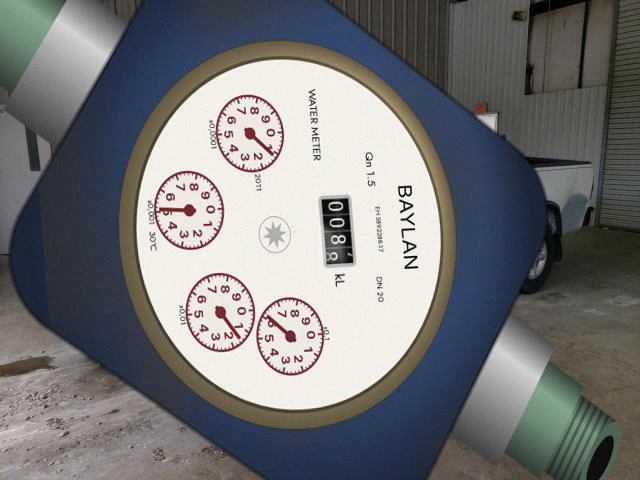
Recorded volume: 87.6151 kL
